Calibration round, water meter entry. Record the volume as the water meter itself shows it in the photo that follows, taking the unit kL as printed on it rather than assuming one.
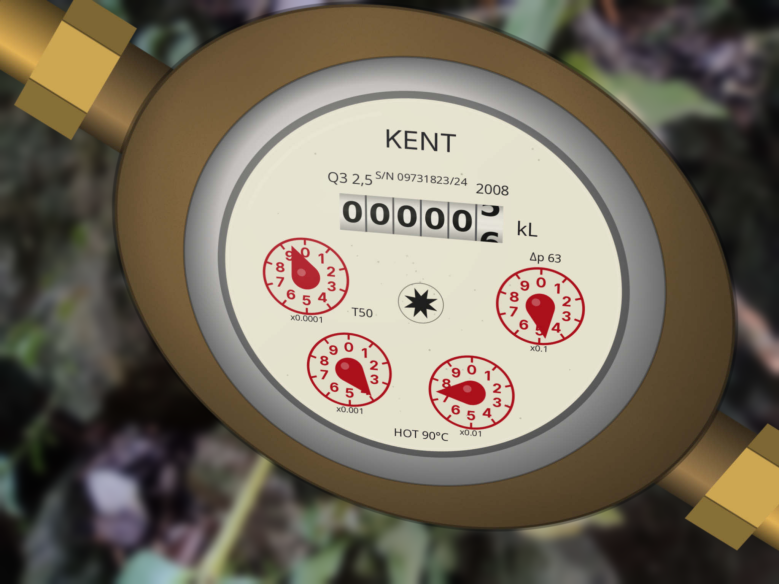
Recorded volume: 5.4739 kL
